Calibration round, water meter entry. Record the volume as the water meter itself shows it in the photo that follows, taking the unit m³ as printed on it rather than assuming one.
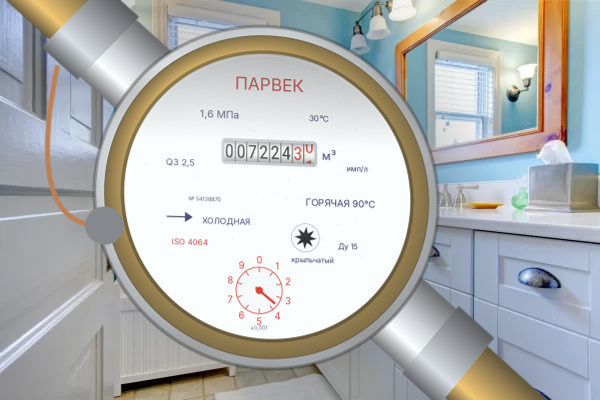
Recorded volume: 7224.303 m³
